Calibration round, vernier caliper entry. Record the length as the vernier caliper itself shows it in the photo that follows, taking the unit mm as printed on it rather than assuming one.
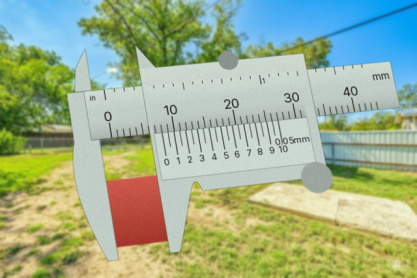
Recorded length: 8.0 mm
